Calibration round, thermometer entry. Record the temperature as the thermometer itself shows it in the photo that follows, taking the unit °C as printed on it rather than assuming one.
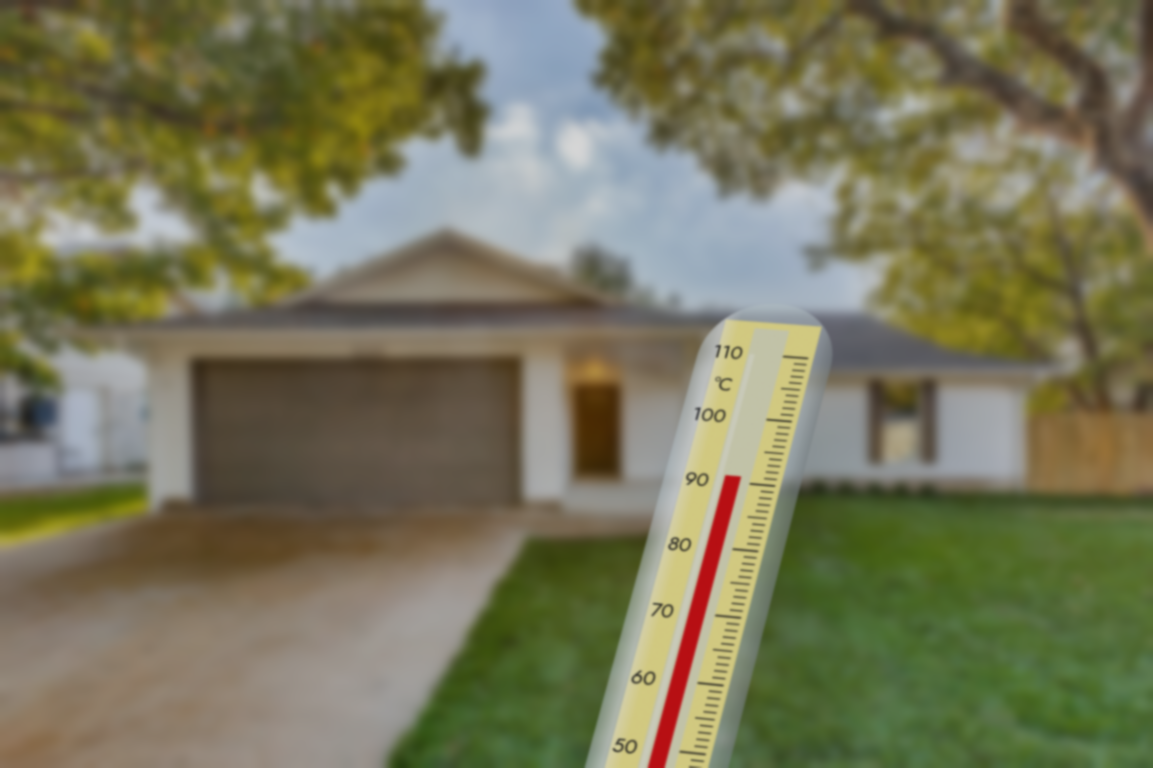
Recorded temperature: 91 °C
